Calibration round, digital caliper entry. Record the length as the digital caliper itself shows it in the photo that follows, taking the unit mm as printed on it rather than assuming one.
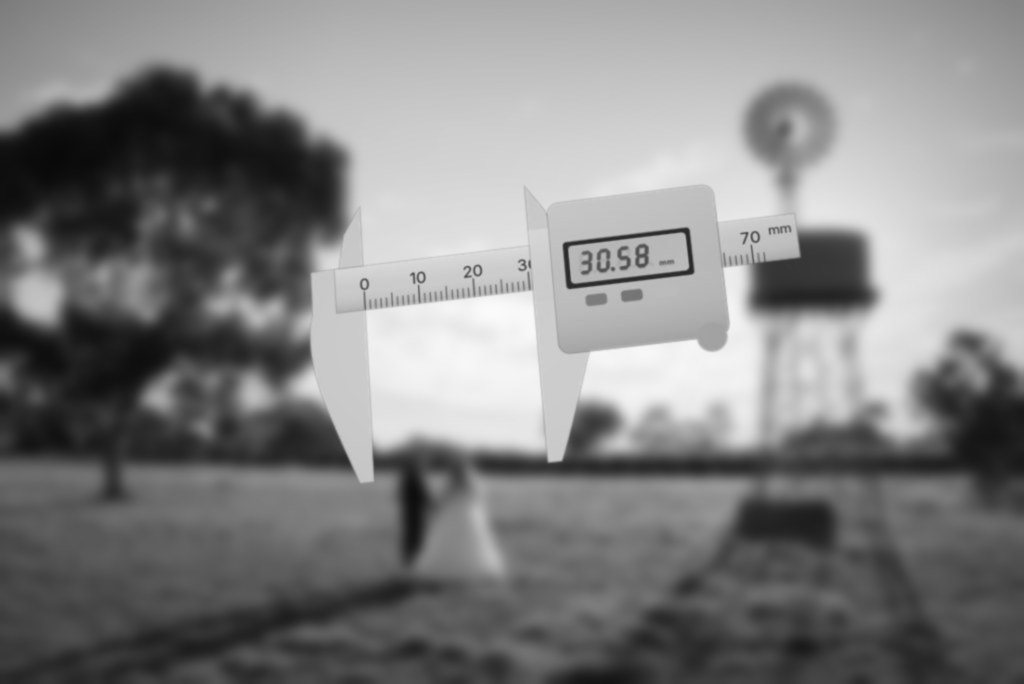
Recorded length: 30.58 mm
